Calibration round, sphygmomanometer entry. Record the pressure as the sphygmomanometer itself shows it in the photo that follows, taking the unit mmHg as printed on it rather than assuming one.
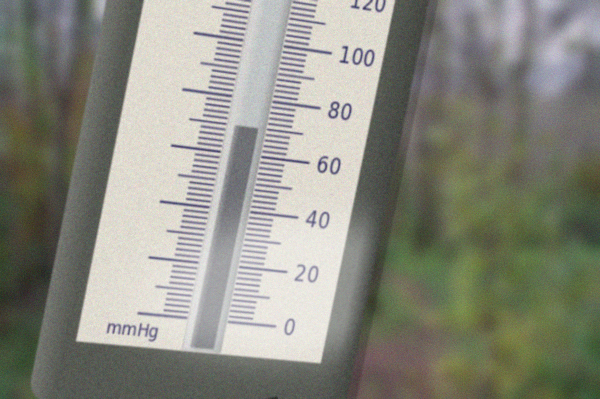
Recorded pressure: 70 mmHg
